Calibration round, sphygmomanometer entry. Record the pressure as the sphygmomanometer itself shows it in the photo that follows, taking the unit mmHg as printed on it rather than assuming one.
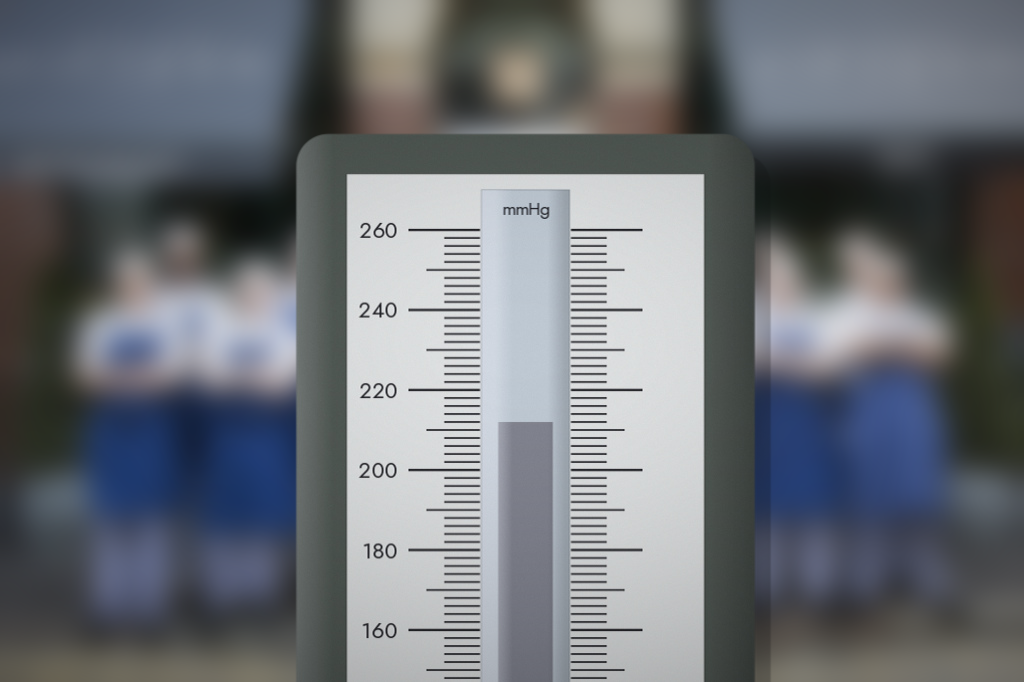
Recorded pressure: 212 mmHg
